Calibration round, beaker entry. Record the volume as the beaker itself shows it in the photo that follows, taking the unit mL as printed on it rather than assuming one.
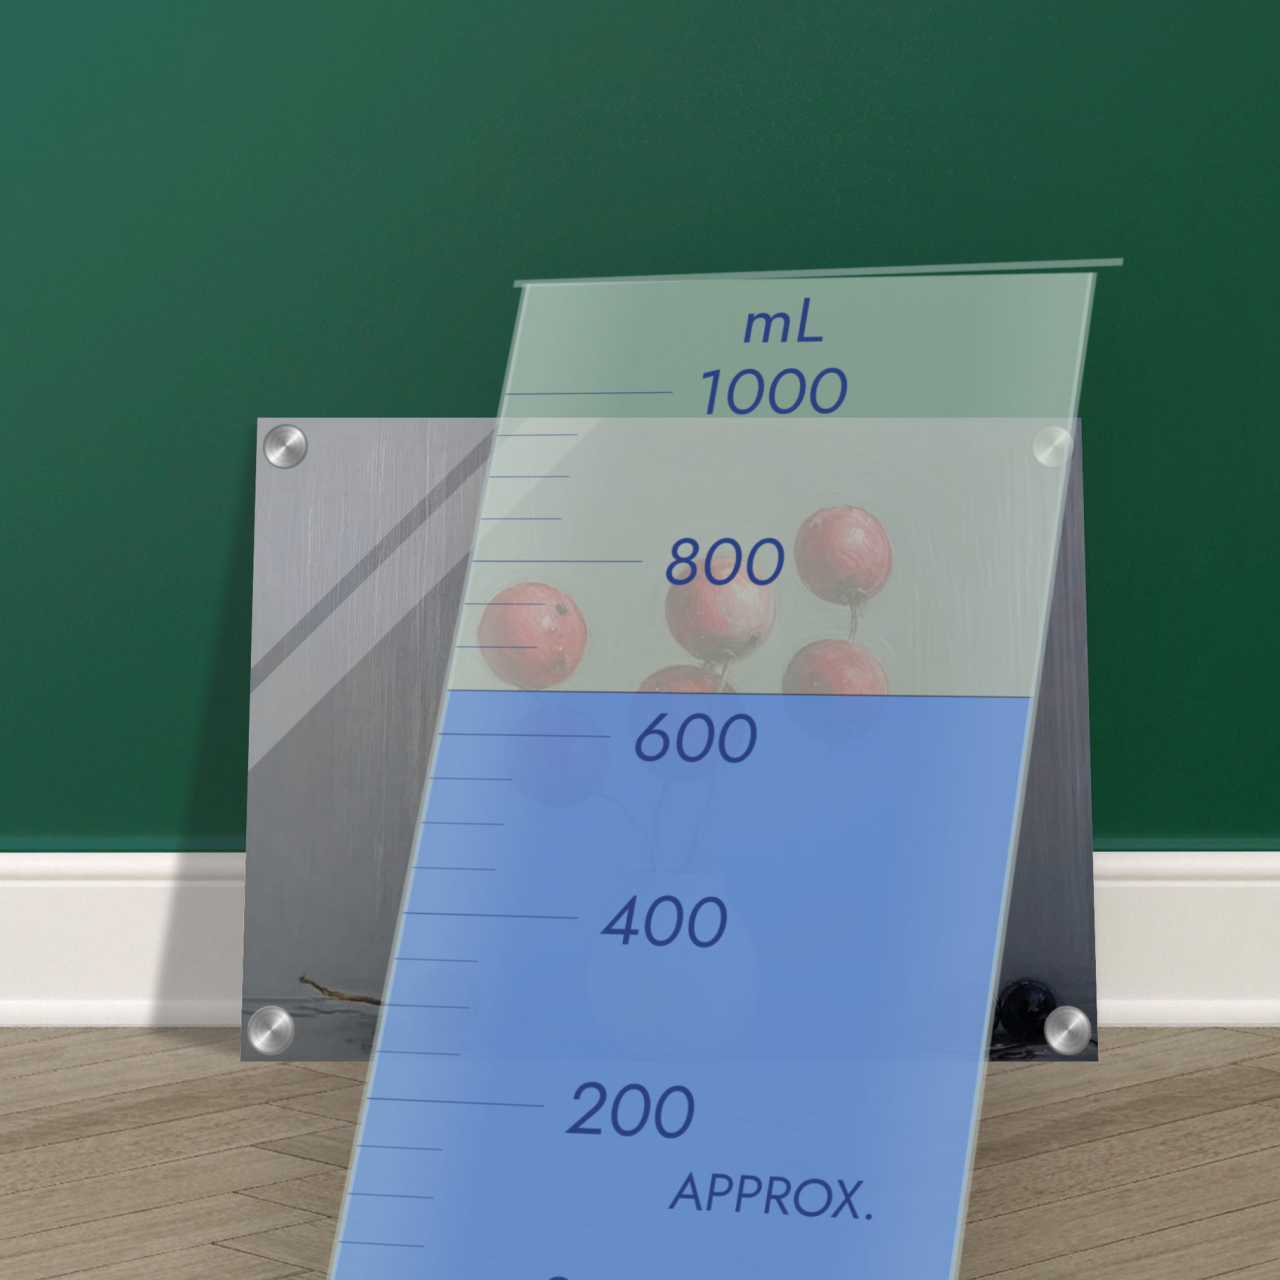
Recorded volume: 650 mL
